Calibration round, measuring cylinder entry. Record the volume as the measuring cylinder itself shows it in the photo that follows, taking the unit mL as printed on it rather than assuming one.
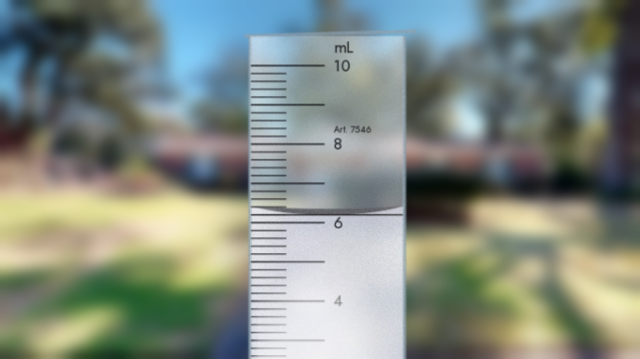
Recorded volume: 6.2 mL
